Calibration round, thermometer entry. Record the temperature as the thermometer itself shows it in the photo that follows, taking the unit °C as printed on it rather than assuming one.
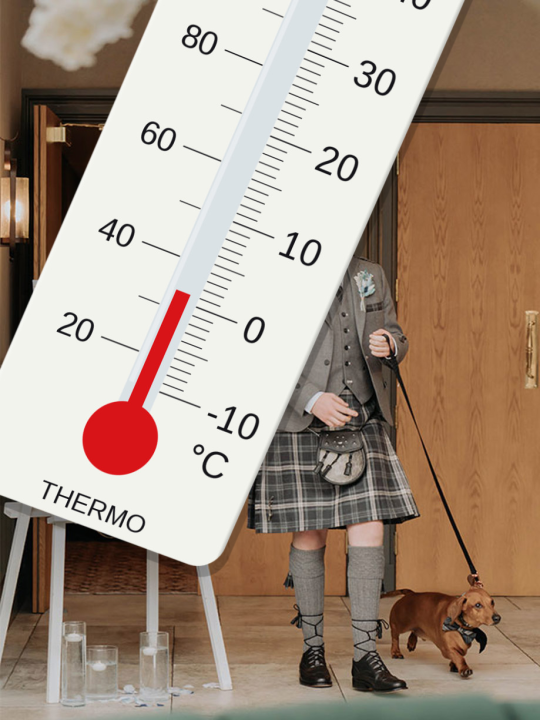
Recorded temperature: 1 °C
